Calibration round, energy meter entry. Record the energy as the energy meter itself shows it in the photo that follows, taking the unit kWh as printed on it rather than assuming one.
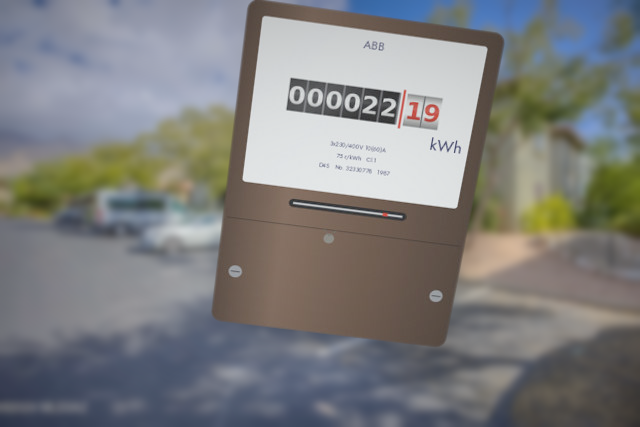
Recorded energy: 22.19 kWh
